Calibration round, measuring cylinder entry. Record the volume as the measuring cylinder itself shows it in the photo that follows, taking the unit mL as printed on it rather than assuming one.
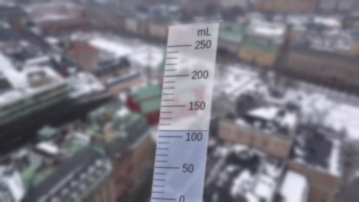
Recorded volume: 110 mL
